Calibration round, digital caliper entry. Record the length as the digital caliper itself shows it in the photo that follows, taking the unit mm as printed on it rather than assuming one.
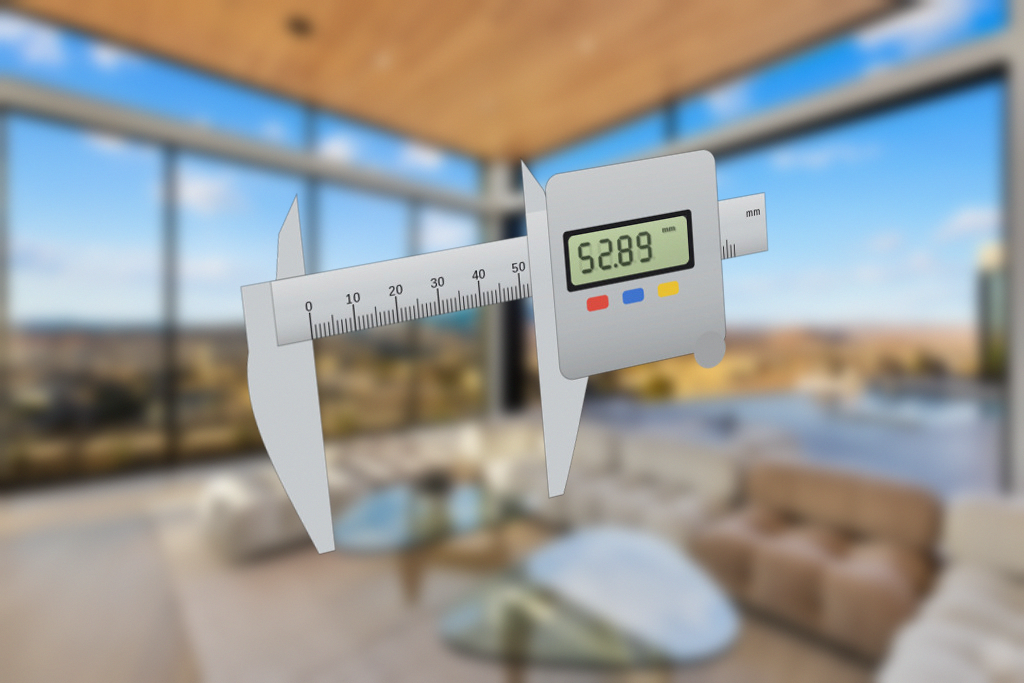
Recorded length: 52.89 mm
